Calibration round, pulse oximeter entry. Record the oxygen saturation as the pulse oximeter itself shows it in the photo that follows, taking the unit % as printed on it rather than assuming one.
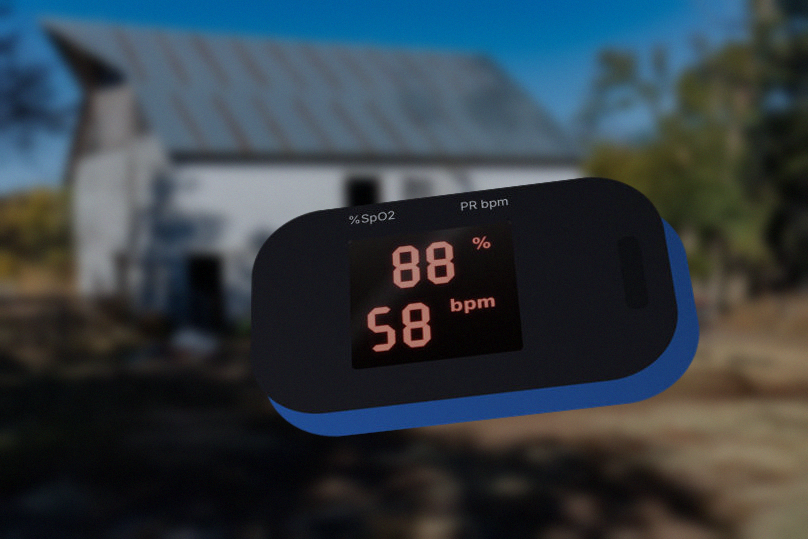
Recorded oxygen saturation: 88 %
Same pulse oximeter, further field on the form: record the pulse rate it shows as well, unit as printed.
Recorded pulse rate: 58 bpm
